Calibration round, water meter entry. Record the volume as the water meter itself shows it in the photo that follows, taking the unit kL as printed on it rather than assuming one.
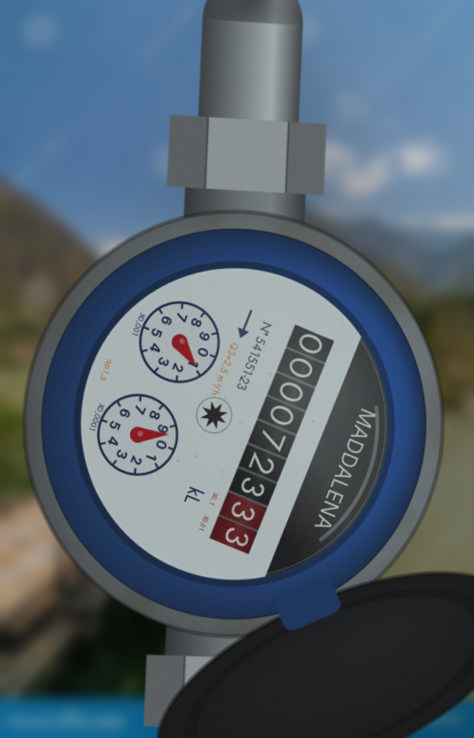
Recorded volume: 723.3309 kL
